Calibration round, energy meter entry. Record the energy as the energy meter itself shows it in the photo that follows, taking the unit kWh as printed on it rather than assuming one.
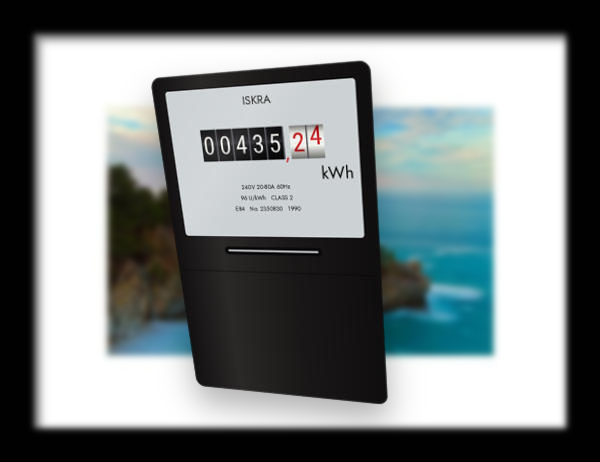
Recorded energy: 435.24 kWh
